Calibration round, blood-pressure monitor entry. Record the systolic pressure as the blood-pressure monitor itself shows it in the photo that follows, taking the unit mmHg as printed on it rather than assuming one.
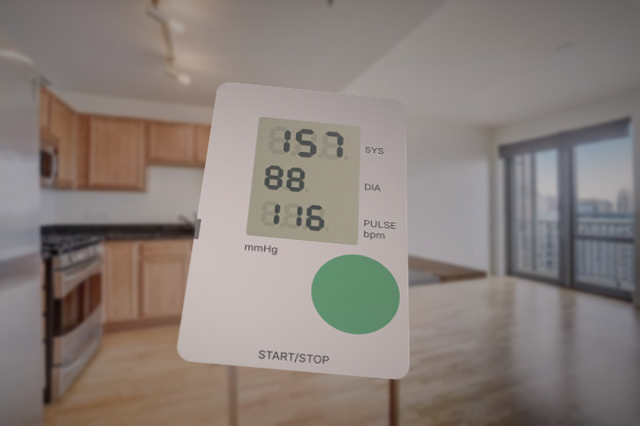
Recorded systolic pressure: 157 mmHg
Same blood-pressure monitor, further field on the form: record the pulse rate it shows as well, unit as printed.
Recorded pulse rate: 116 bpm
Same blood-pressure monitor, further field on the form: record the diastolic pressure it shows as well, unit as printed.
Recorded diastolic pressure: 88 mmHg
